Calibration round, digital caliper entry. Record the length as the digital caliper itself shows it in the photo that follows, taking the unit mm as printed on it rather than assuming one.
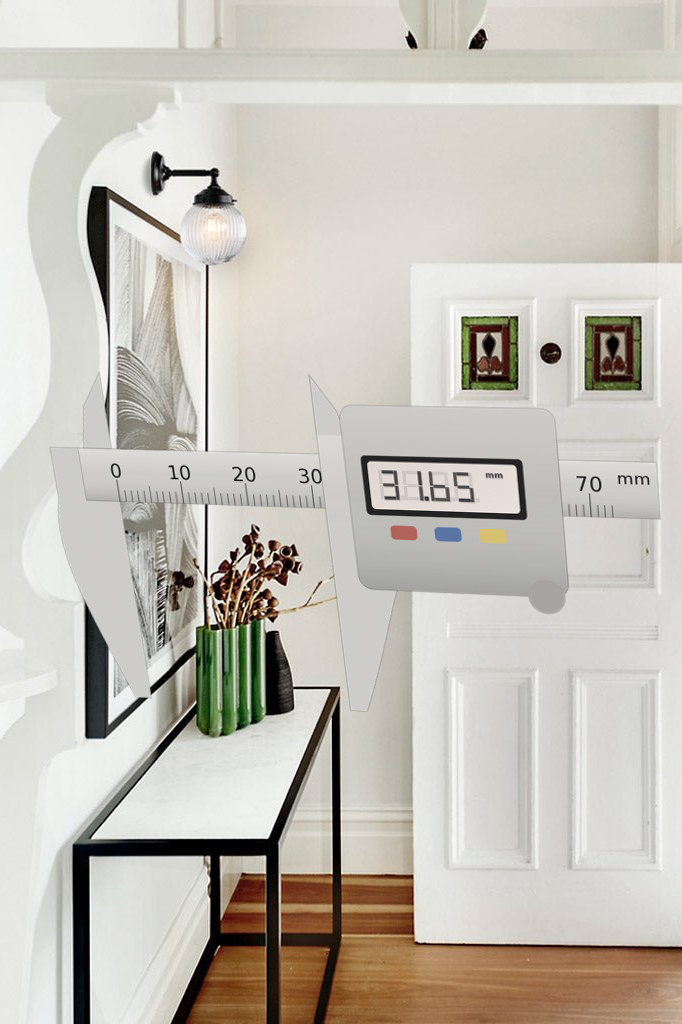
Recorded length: 31.65 mm
